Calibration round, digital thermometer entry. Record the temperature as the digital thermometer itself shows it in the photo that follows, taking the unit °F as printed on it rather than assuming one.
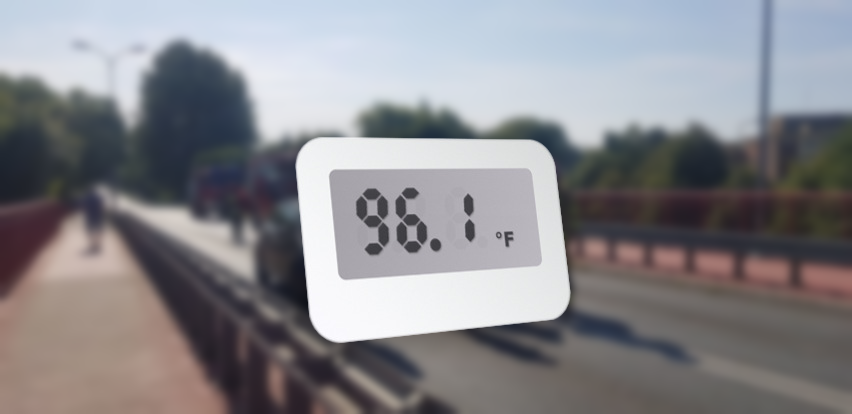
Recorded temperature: 96.1 °F
